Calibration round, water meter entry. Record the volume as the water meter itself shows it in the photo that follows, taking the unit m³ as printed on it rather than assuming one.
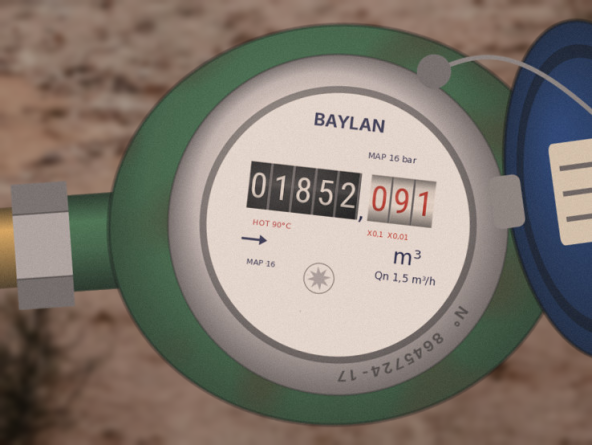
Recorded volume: 1852.091 m³
